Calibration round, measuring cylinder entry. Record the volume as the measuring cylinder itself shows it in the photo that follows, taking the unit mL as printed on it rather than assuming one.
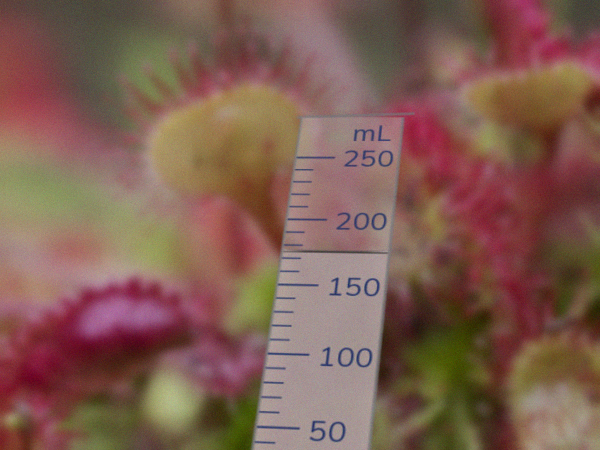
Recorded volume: 175 mL
